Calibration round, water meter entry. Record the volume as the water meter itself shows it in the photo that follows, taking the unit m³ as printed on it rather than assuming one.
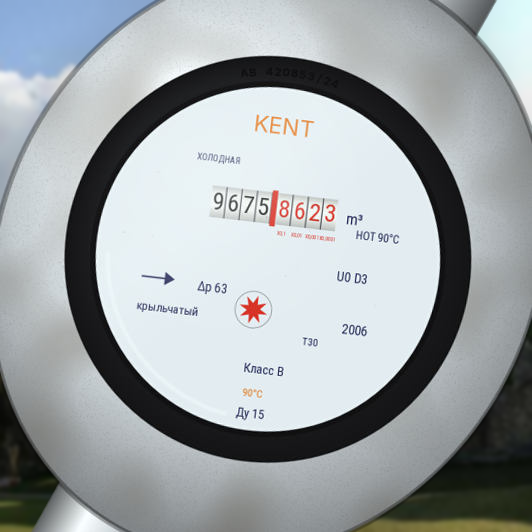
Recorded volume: 9675.8623 m³
